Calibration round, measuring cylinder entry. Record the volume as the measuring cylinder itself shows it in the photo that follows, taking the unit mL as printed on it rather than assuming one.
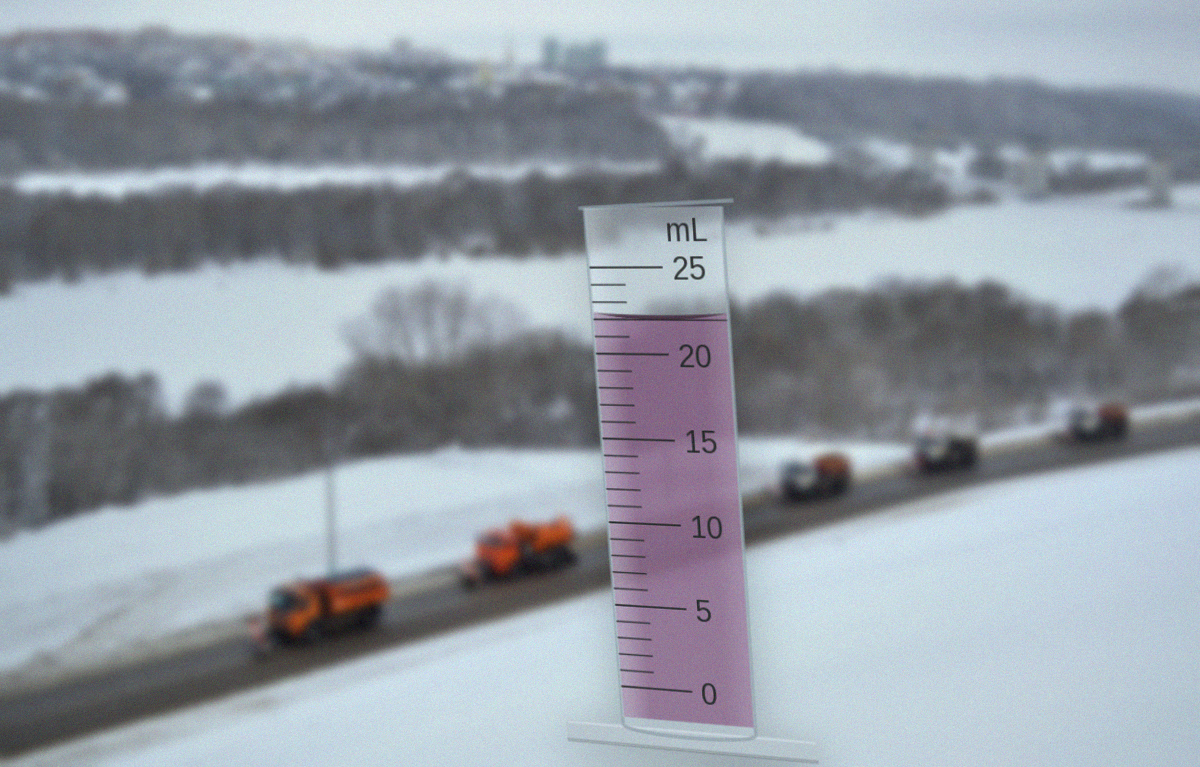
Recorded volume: 22 mL
